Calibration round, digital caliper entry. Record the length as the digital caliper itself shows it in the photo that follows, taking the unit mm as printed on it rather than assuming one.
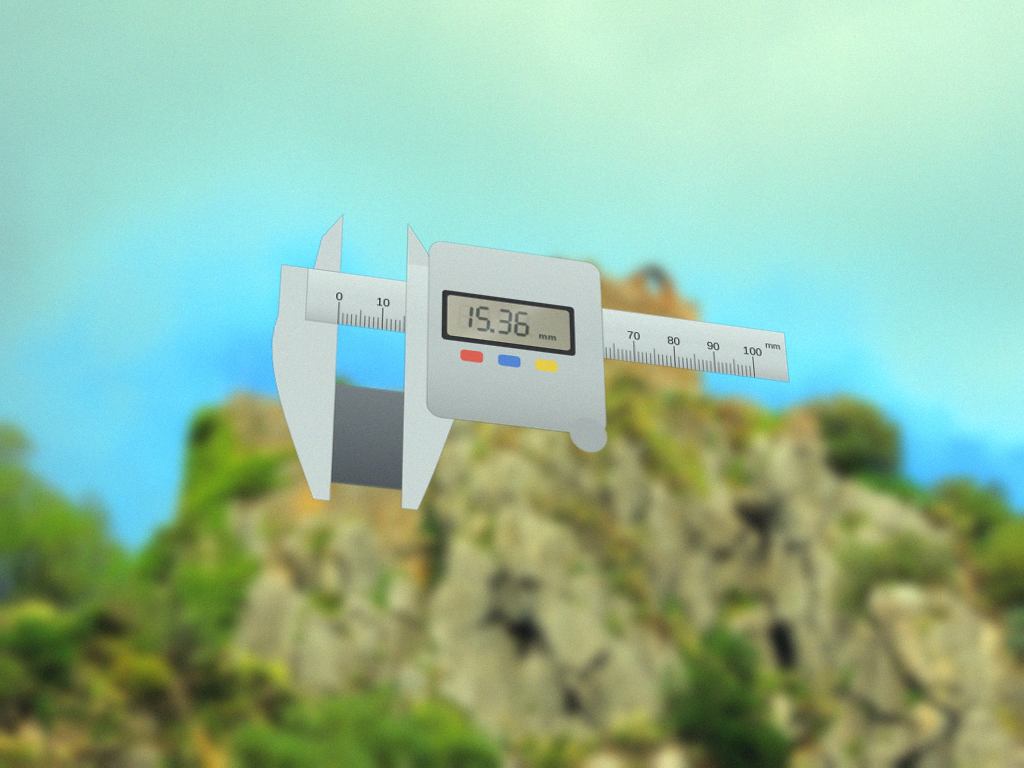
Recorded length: 15.36 mm
